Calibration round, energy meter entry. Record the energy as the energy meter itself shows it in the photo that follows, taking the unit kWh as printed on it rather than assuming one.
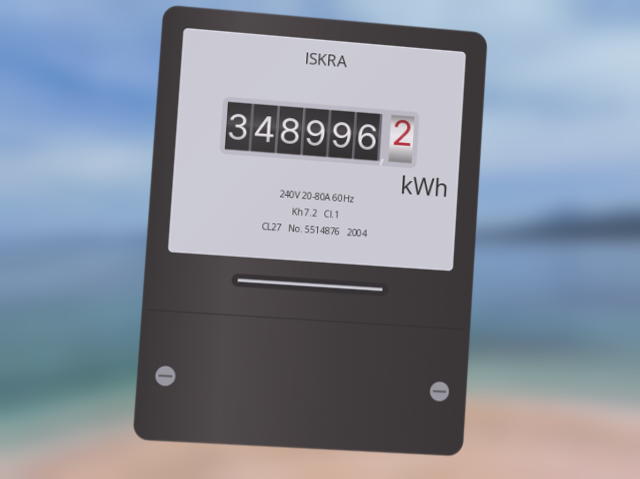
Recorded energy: 348996.2 kWh
